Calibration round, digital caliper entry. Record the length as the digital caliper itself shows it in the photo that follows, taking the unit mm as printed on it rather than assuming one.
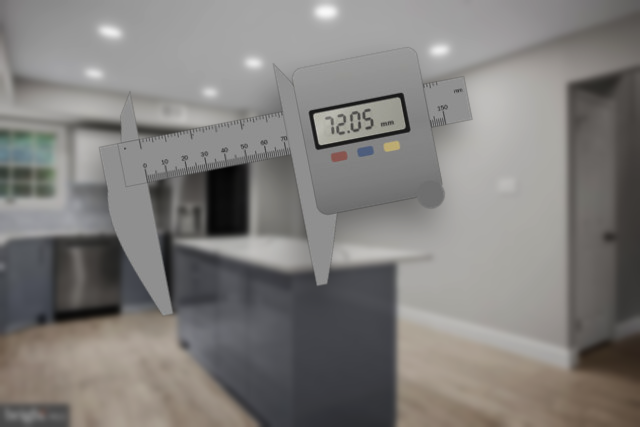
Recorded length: 72.05 mm
